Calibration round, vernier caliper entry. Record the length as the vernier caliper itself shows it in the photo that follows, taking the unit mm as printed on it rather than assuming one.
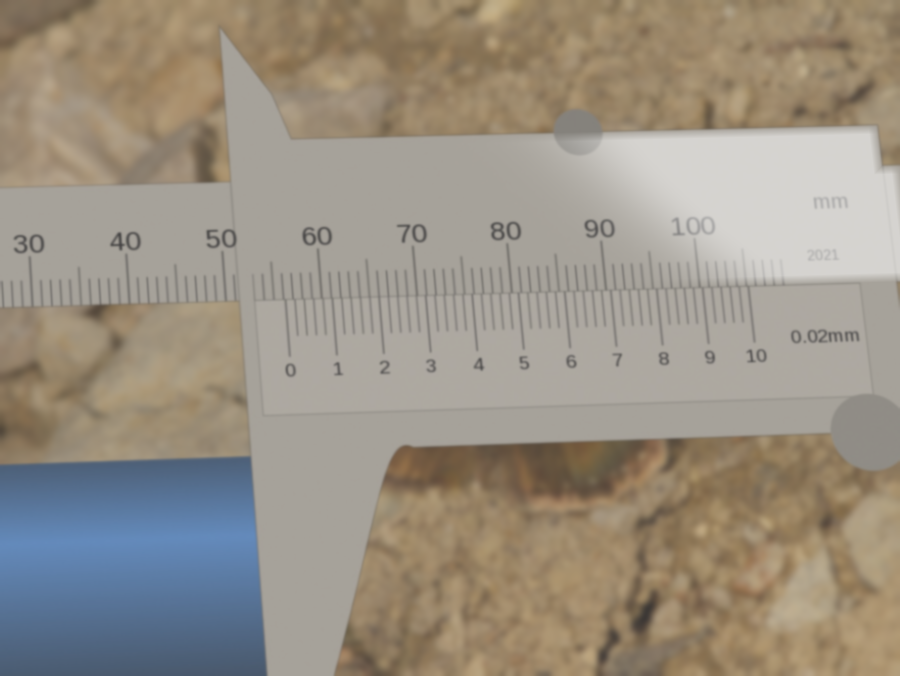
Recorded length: 56.2 mm
